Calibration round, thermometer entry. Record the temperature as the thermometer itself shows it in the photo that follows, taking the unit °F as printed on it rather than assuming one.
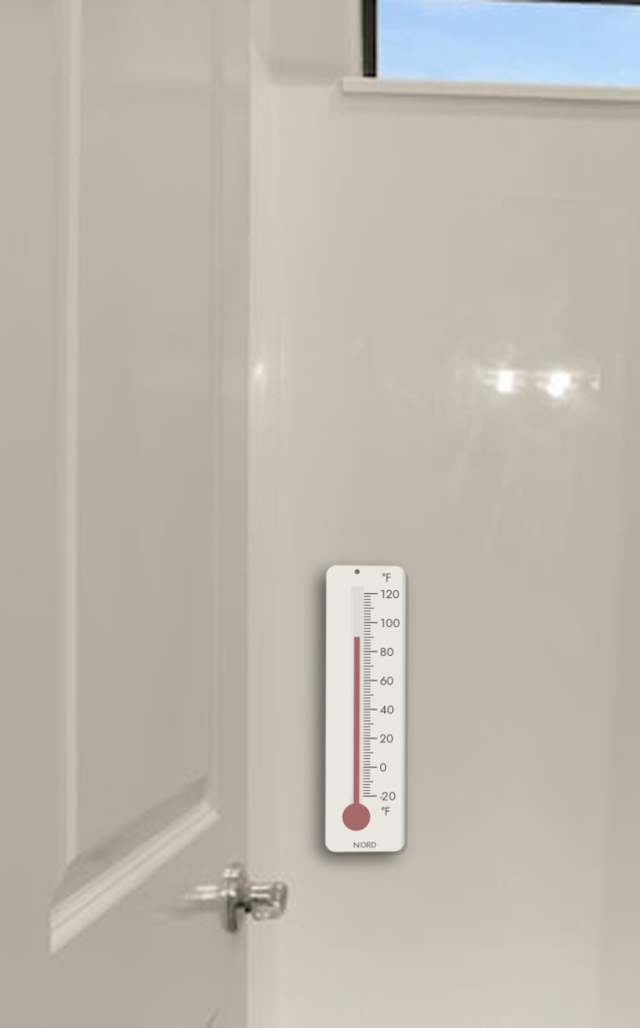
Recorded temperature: 90 °F
